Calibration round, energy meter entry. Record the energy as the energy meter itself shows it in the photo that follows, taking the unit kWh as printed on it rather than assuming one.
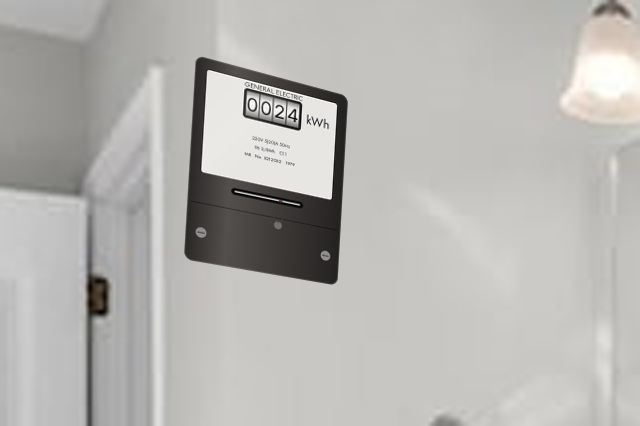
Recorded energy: 24 kWh
